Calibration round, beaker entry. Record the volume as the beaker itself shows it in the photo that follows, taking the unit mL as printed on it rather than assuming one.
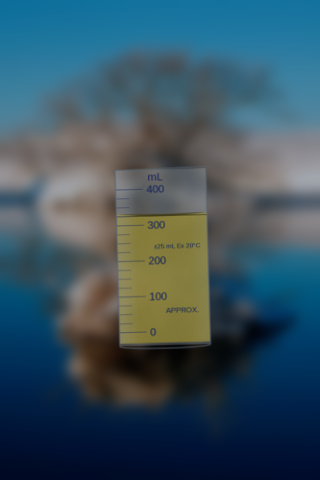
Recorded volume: 325 mL
